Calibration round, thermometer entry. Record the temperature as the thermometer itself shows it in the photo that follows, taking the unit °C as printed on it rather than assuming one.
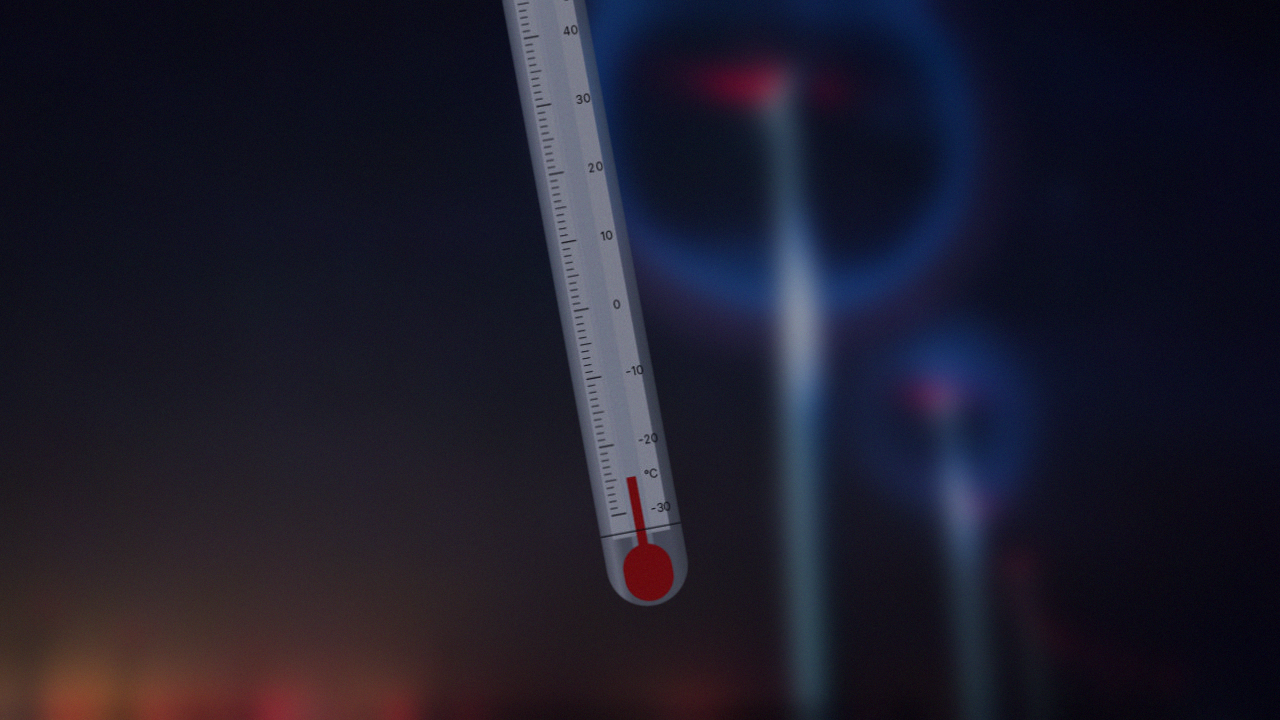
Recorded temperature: -25 °C
